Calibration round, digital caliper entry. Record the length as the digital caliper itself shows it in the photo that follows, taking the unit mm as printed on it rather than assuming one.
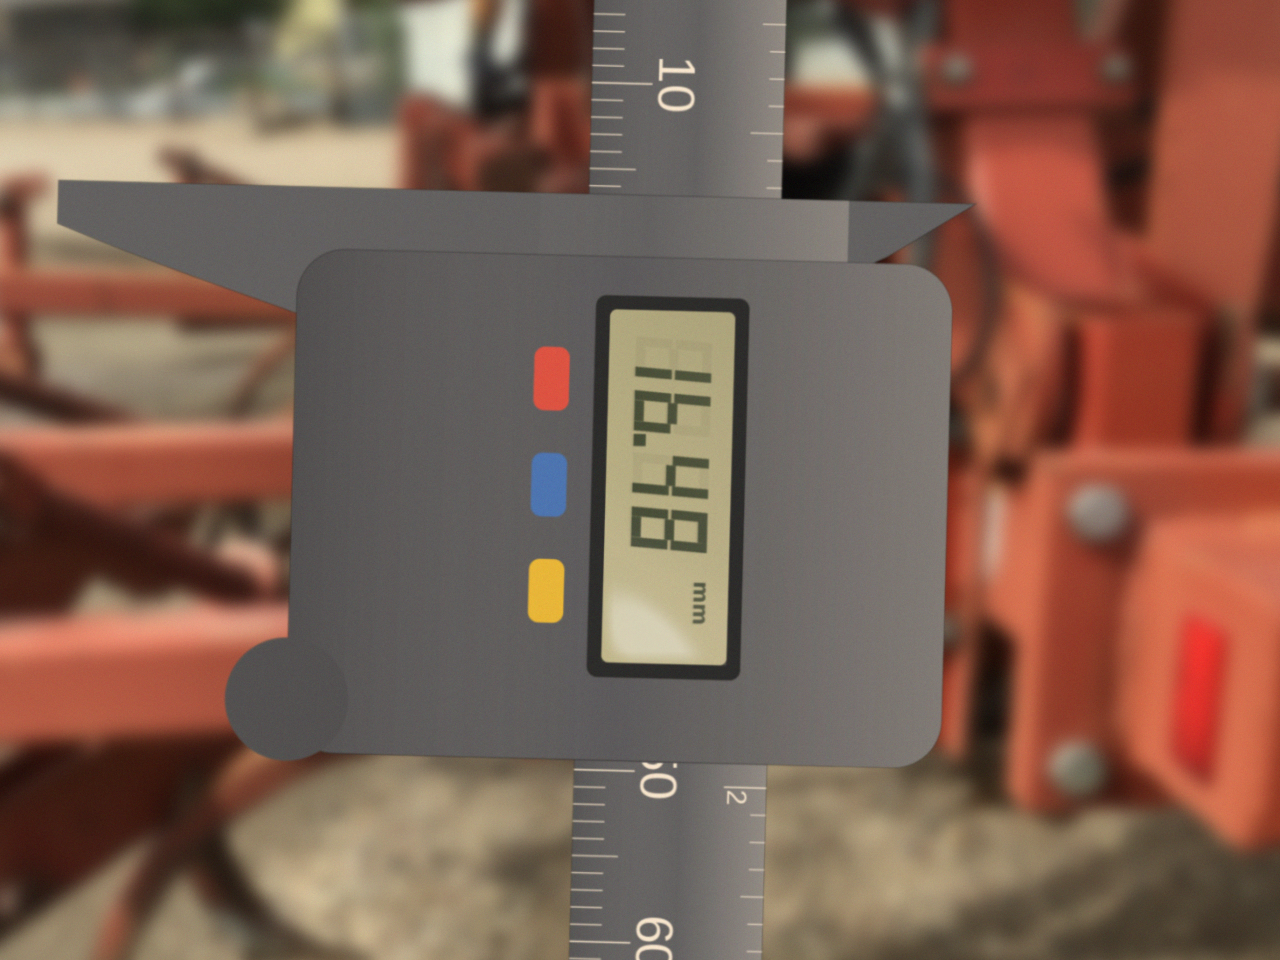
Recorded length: 16.48 mm
